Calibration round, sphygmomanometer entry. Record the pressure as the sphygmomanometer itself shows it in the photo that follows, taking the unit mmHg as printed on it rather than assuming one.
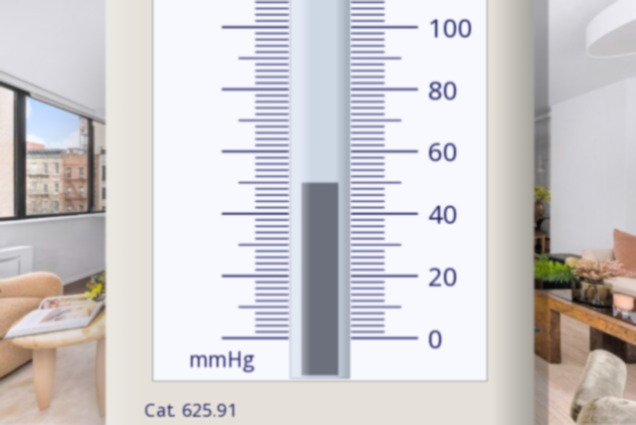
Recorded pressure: 50 mmHg
